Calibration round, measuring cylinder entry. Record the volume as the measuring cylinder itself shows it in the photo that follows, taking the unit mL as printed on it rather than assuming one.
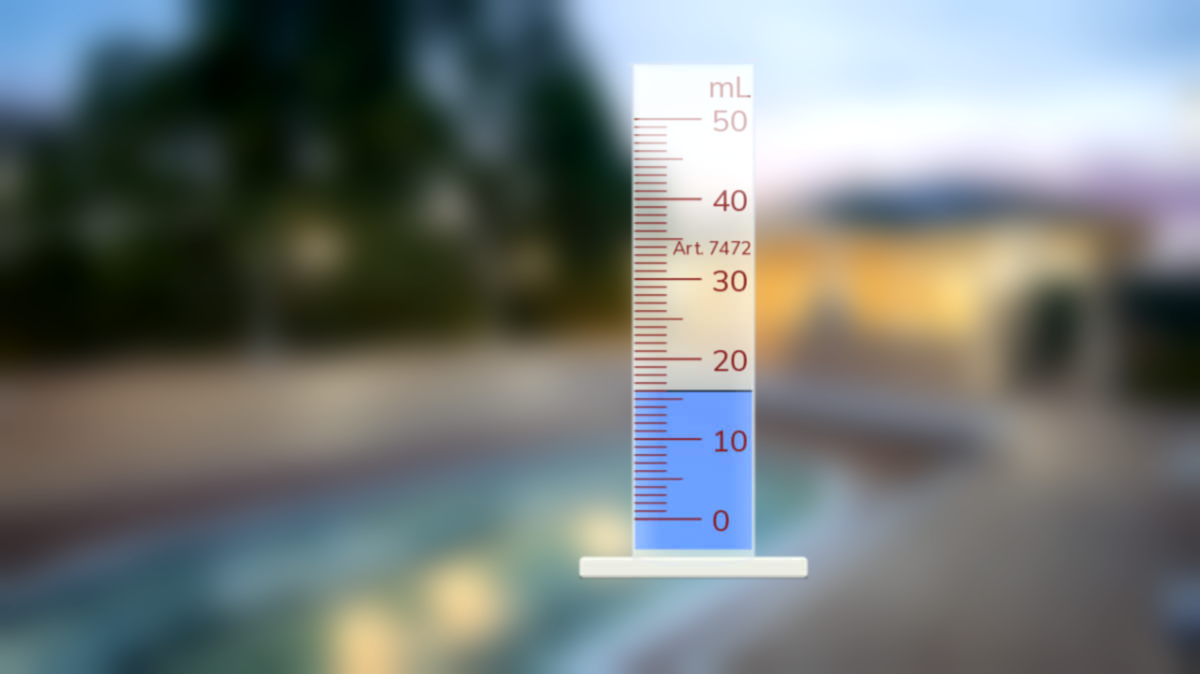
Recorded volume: 16 mL
